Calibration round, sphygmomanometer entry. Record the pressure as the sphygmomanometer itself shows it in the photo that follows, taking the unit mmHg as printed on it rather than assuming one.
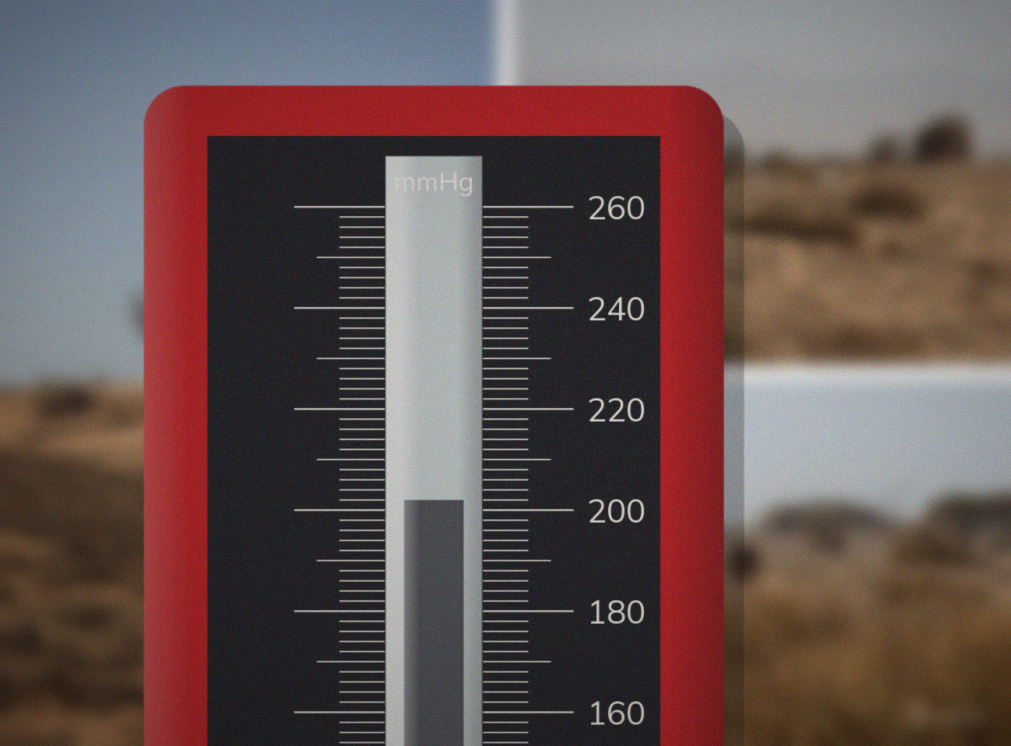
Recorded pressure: 202 mmHg
